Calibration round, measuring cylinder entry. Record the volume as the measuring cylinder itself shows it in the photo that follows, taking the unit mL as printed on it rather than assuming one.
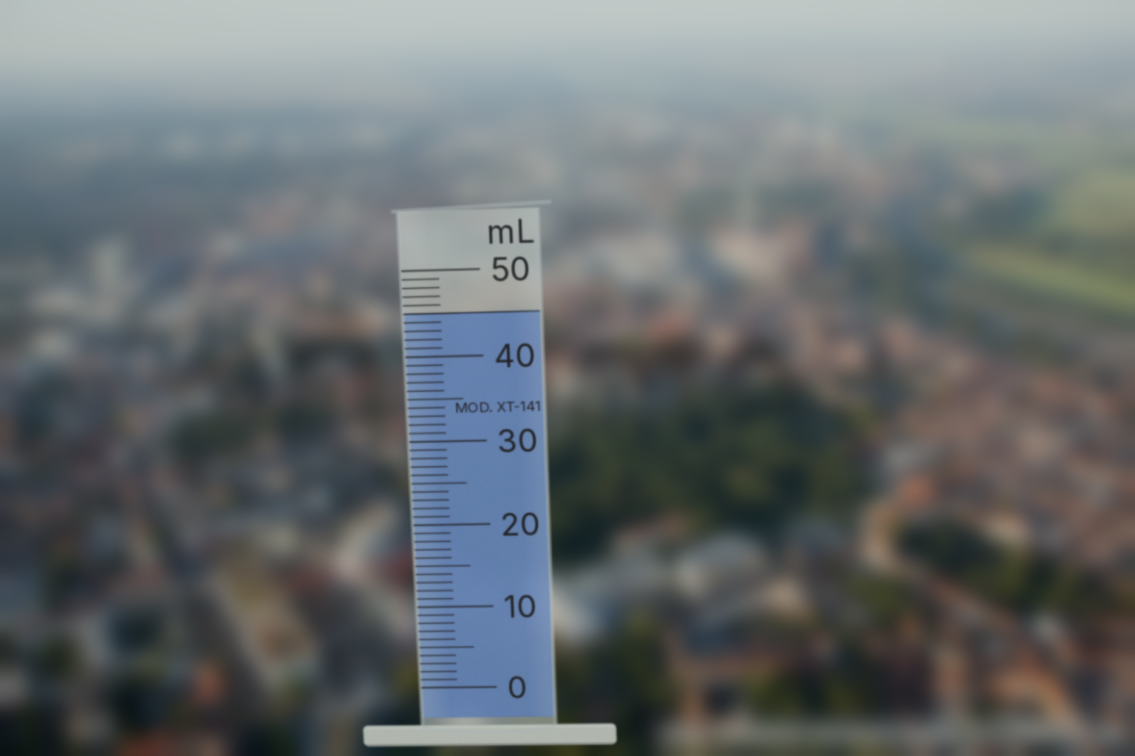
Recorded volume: 45 mL
